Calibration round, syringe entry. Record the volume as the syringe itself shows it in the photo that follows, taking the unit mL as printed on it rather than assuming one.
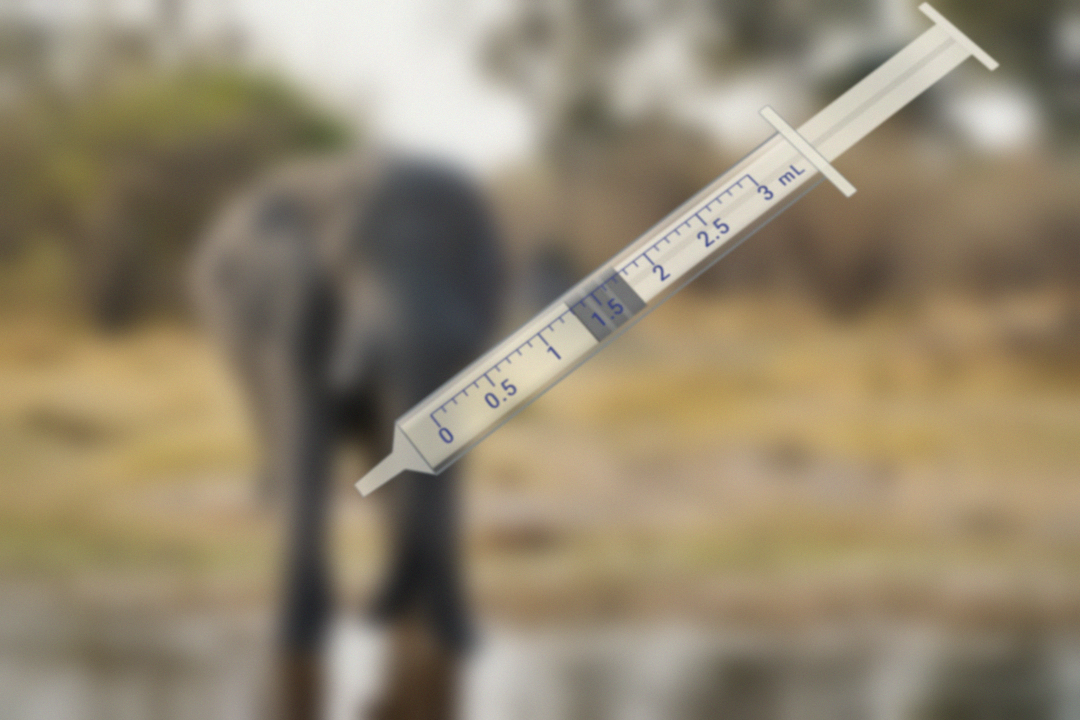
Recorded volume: 1.3 mL
